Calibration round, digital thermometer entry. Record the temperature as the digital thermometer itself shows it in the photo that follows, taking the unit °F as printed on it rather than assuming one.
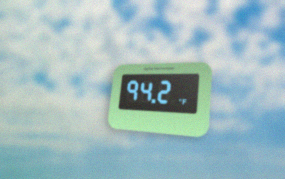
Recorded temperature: 94.2 °F
